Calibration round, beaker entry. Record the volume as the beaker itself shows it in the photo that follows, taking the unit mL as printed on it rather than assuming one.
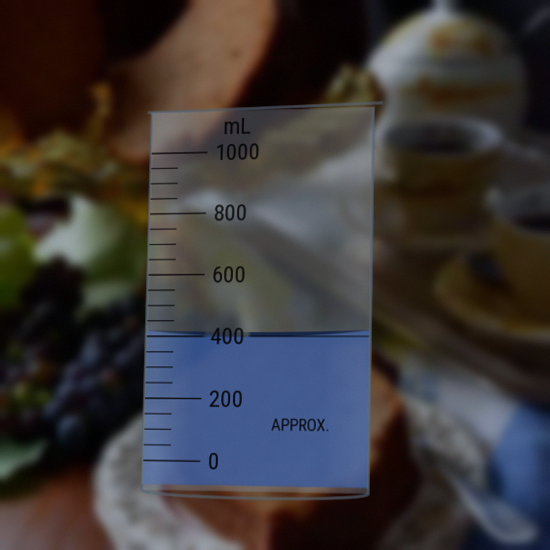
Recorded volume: 400 mL
